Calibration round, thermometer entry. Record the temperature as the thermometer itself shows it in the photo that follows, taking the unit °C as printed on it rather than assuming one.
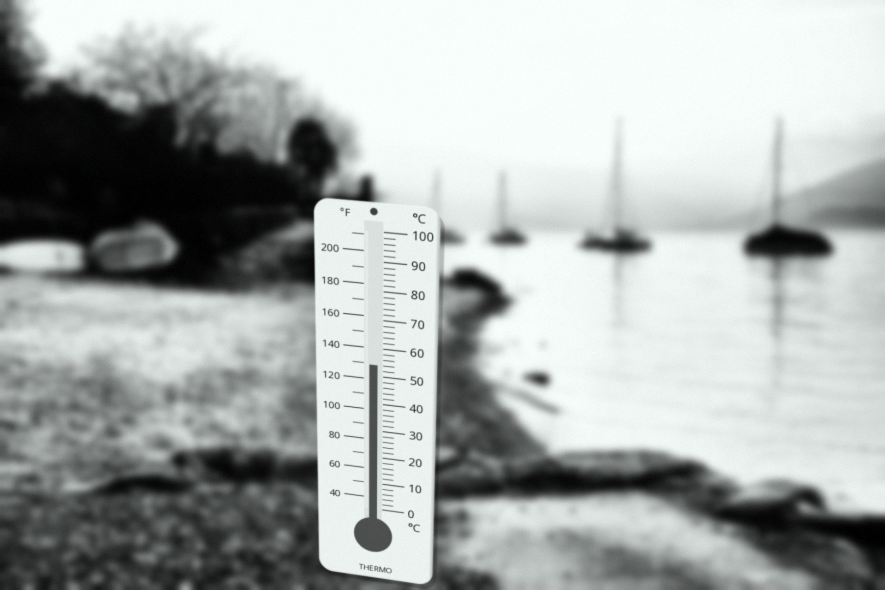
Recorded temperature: 54 °C
